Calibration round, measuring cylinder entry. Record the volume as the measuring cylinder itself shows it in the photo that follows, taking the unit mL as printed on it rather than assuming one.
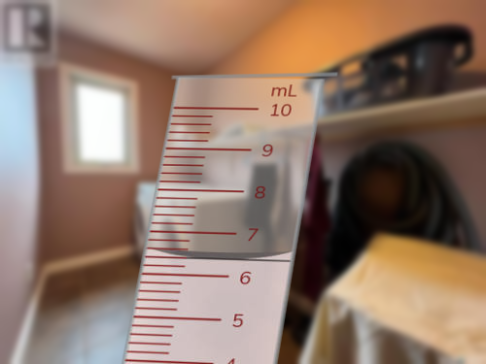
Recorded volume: 6.4 mL
